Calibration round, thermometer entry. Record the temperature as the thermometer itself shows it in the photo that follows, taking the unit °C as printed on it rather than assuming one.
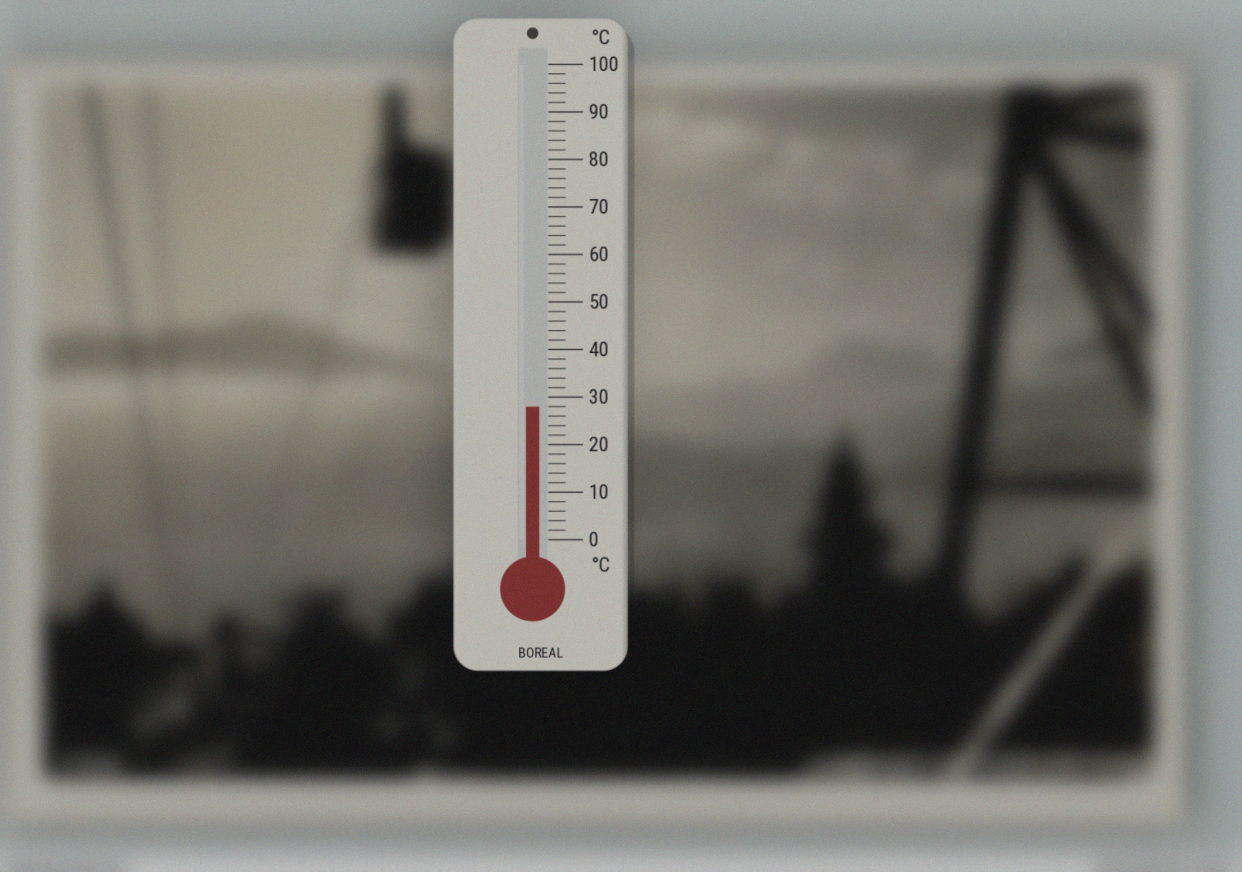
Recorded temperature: 28 °C
